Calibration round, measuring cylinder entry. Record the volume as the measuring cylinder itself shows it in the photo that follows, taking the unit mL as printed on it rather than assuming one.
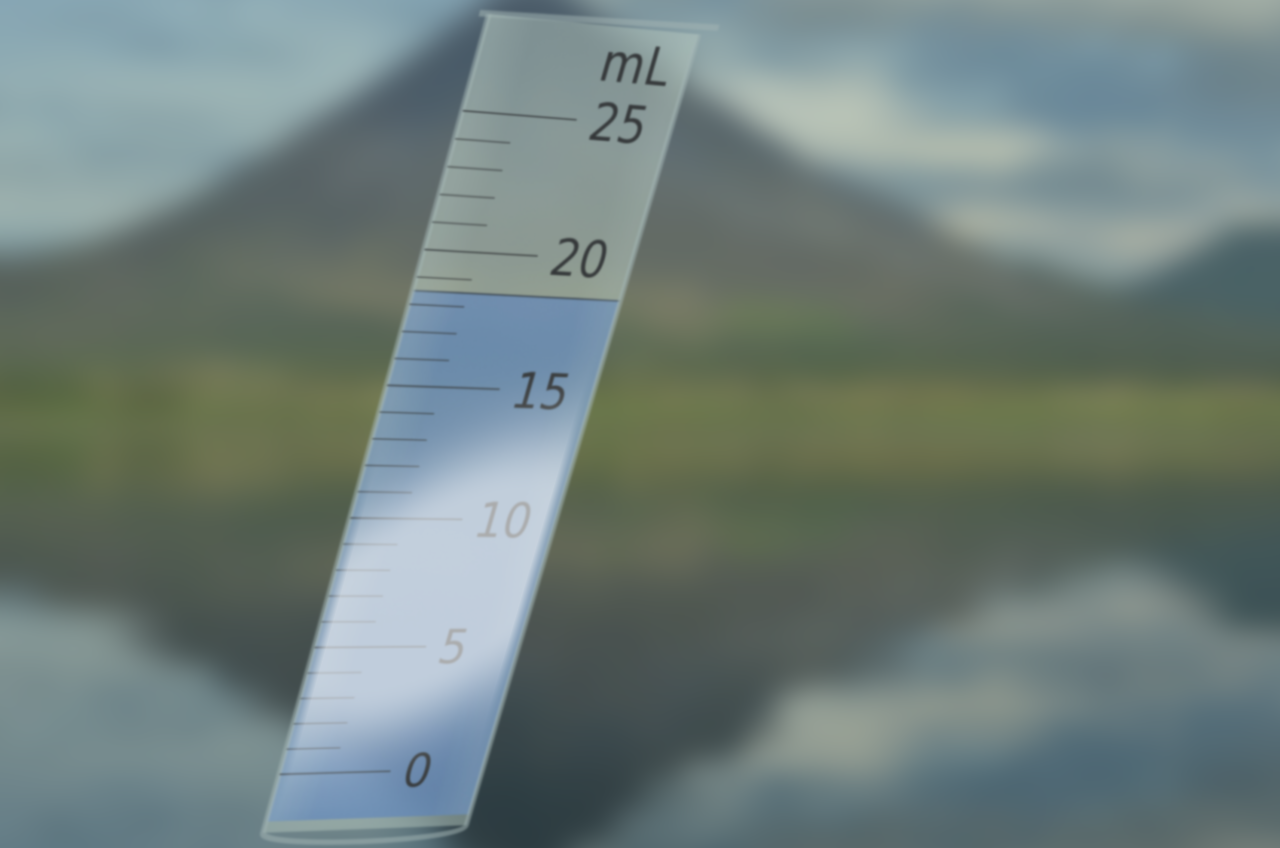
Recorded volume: 18.5 mL
